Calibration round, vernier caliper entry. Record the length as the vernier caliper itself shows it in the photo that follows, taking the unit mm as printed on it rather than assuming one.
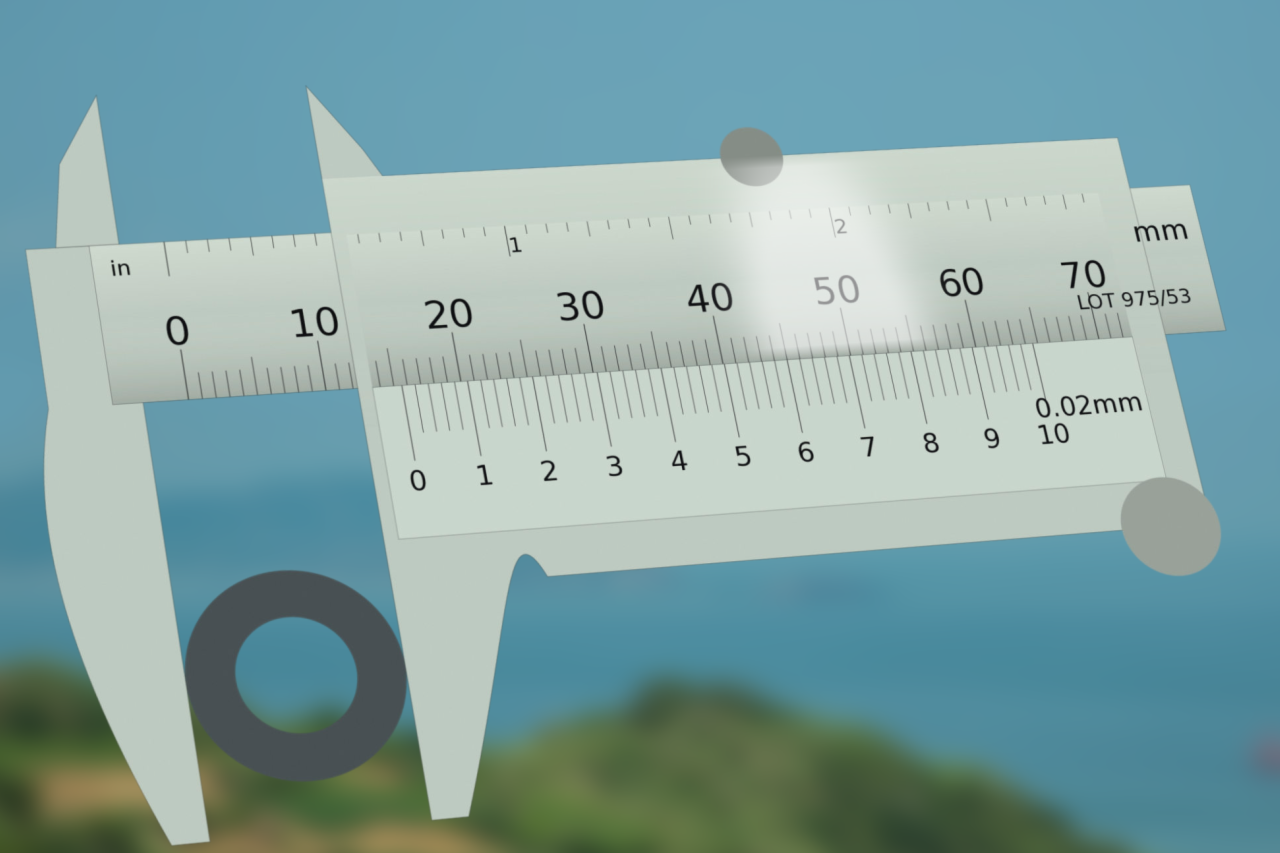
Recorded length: 15.6 mm
